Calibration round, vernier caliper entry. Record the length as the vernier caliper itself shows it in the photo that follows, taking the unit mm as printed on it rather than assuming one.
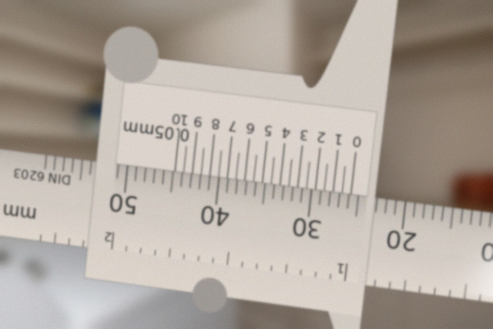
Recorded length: 25.8 mm
